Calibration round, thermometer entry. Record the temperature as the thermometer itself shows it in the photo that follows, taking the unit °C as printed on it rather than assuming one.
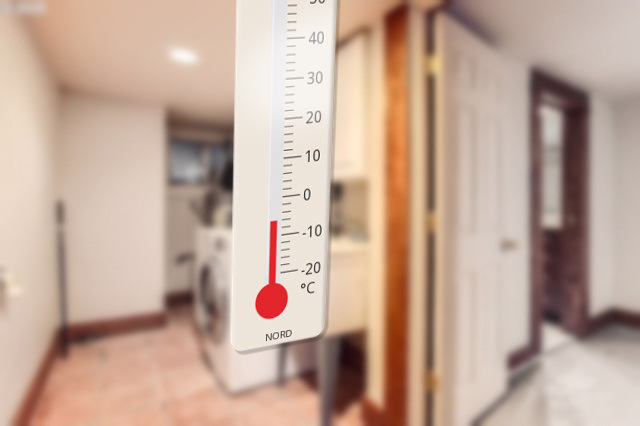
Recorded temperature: -6 °C
